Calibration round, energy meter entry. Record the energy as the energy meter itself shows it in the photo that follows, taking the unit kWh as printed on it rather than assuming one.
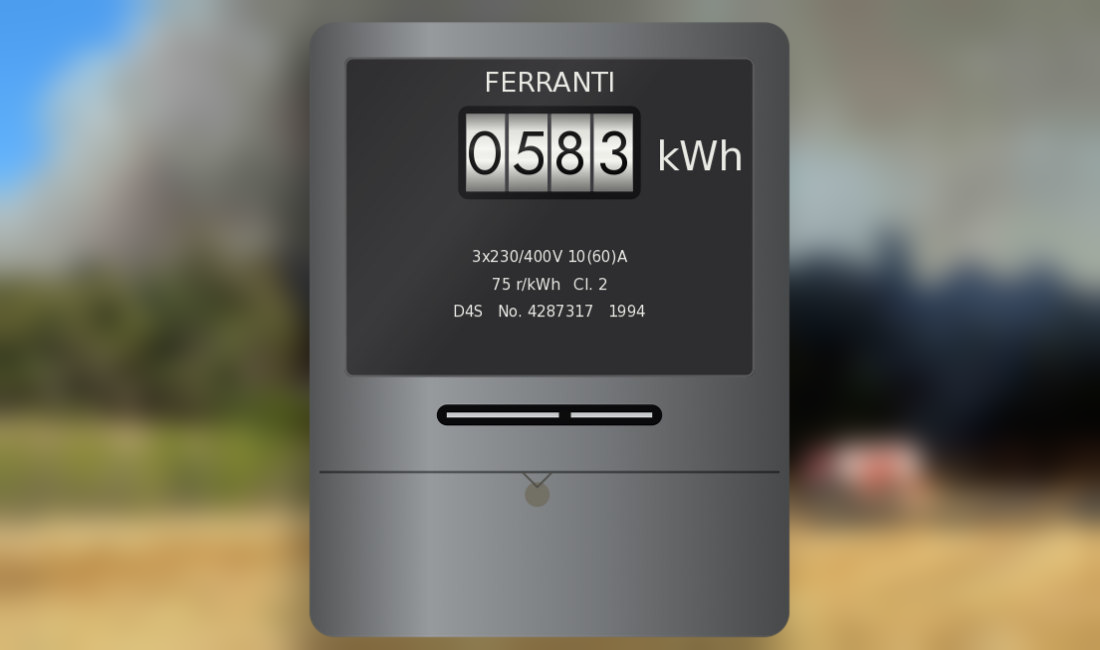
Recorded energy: 583 kWh
